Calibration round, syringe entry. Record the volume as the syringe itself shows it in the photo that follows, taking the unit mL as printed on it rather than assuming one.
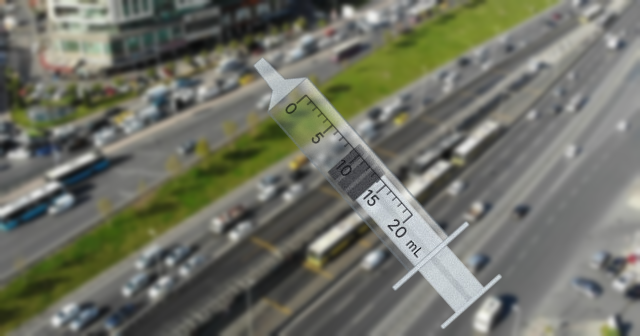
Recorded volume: 9 mL
